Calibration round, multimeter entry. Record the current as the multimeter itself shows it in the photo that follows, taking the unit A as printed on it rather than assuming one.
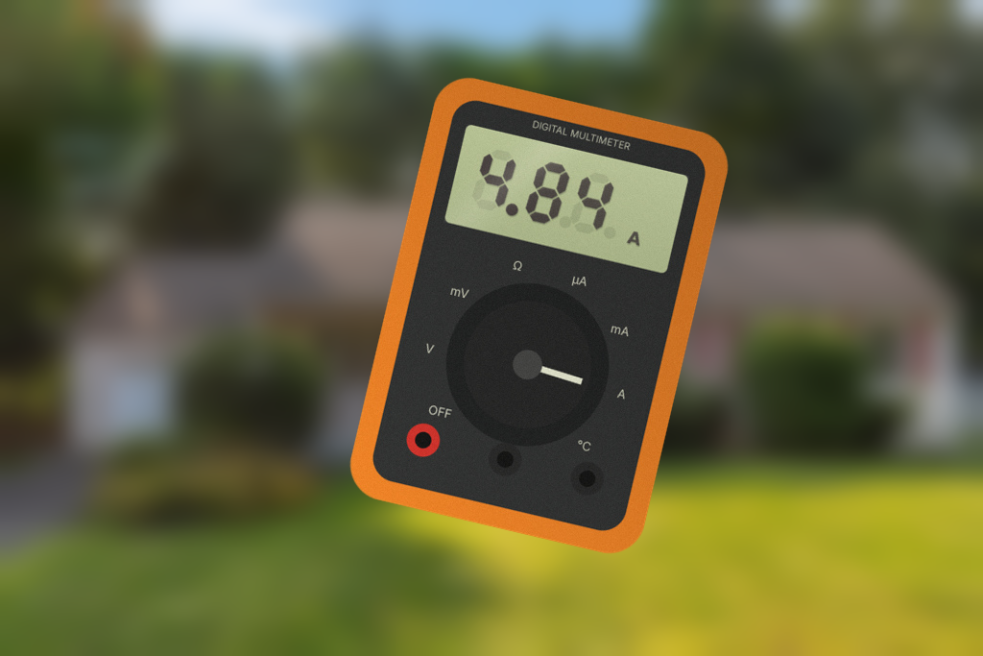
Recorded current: 4.84 A
